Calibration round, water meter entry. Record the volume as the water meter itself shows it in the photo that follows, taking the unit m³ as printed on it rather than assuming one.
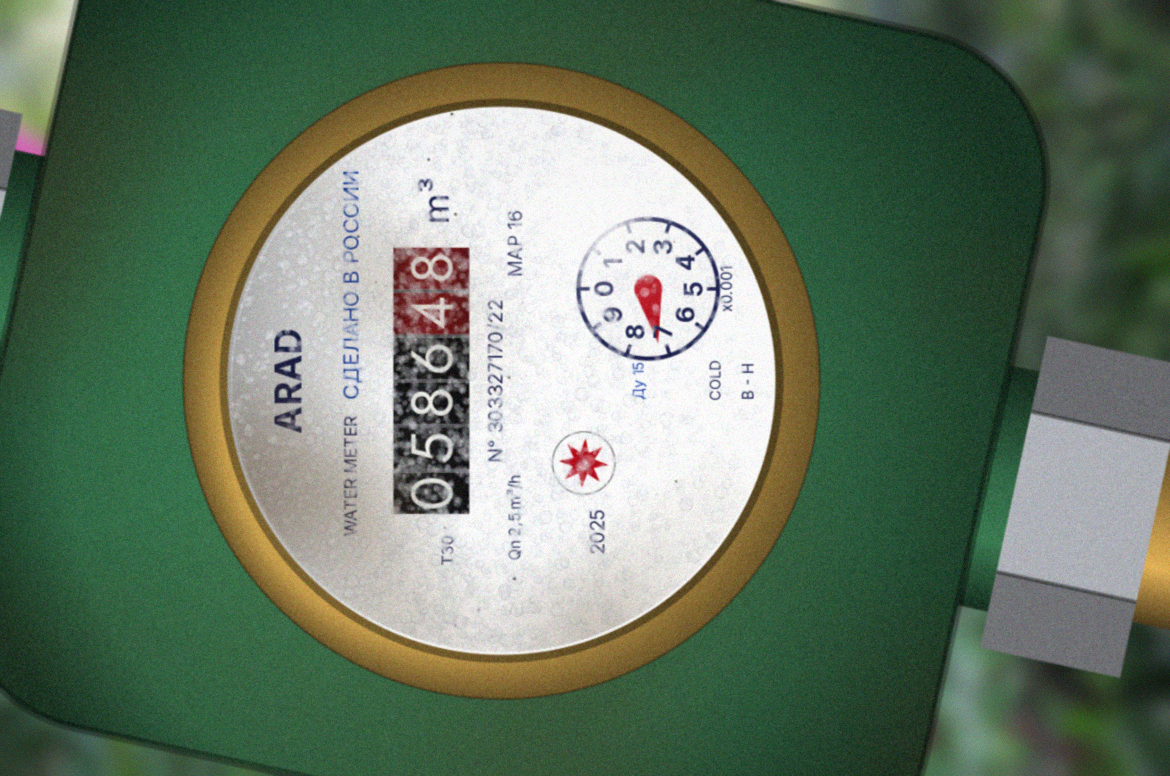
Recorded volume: 586.487 m³
